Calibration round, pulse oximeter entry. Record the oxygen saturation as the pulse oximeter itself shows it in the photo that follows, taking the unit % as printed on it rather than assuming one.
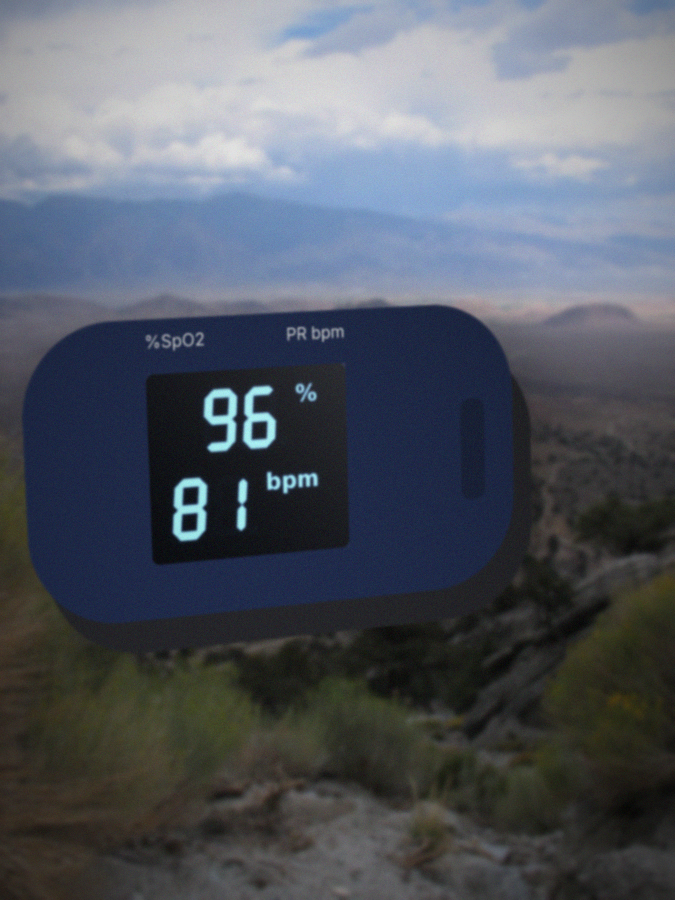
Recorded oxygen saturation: 96 %
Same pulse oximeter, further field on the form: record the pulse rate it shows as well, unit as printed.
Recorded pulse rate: 81 bpm
